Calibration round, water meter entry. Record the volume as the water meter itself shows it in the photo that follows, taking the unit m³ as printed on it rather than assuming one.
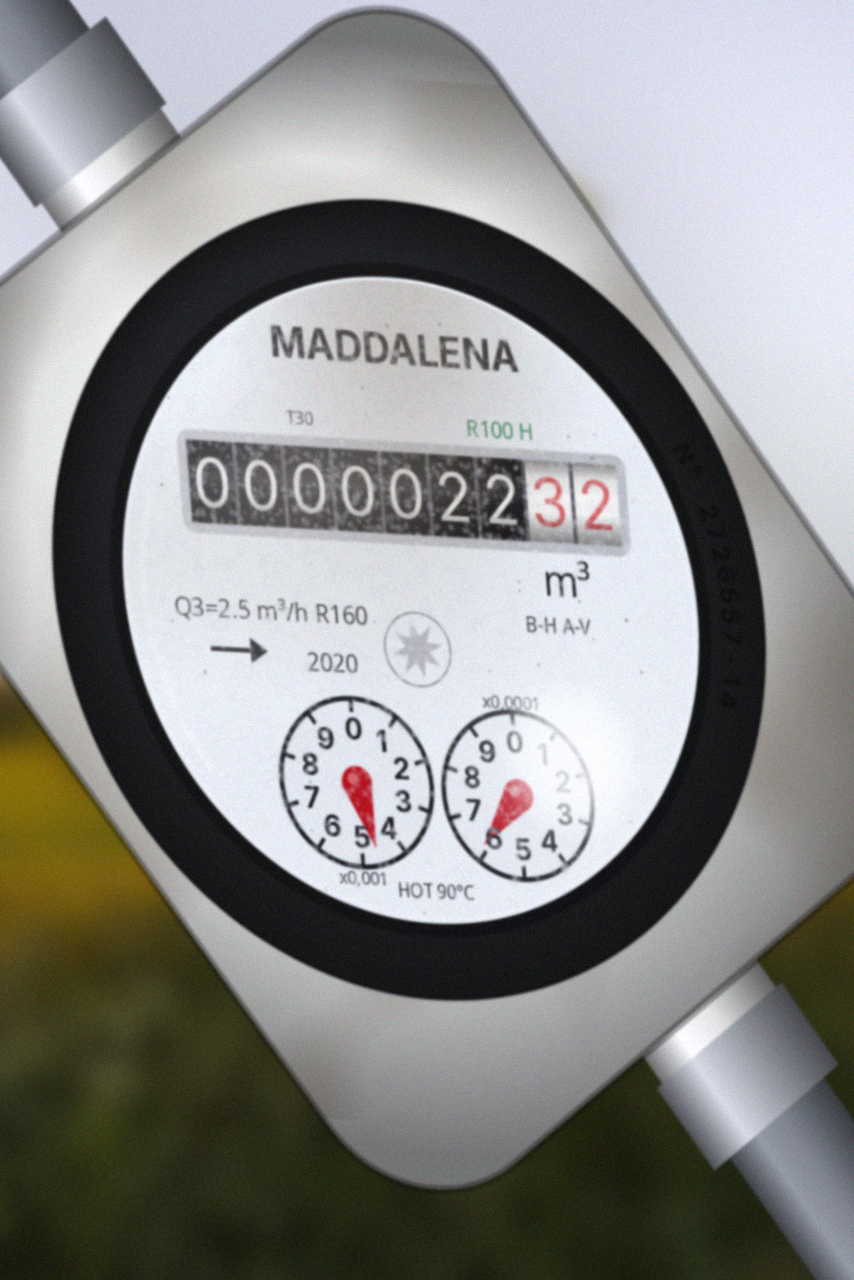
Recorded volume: 22.3246 m³
